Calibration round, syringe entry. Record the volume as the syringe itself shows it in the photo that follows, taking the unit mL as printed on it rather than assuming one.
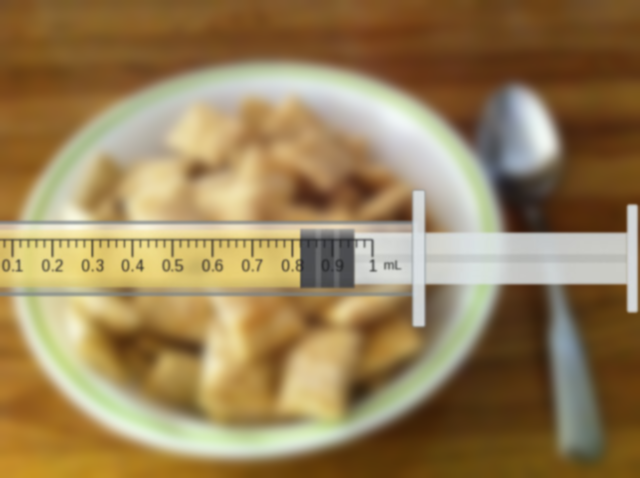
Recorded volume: 0.82 mL
